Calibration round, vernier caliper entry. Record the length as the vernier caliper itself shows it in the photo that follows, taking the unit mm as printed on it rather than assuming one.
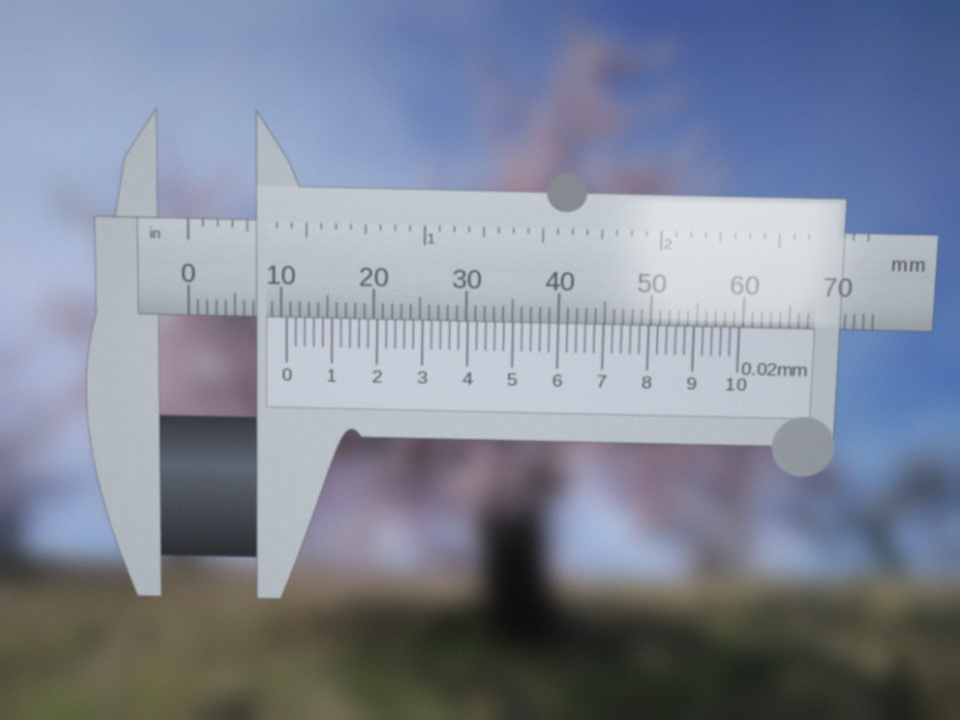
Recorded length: 10.6 mm
